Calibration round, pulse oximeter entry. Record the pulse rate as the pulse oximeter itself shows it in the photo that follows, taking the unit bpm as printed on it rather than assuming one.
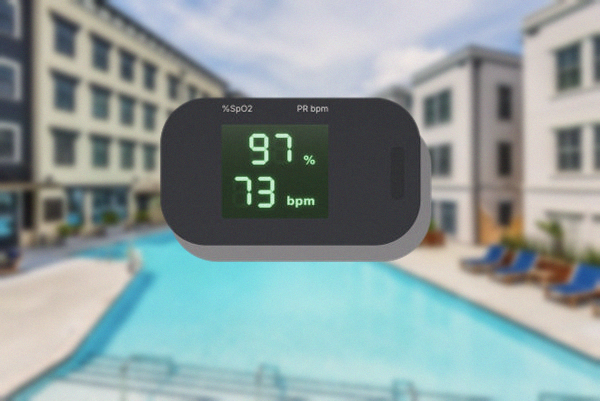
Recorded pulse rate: 73 bpm
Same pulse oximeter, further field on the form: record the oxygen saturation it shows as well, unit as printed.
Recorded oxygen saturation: 97 %
